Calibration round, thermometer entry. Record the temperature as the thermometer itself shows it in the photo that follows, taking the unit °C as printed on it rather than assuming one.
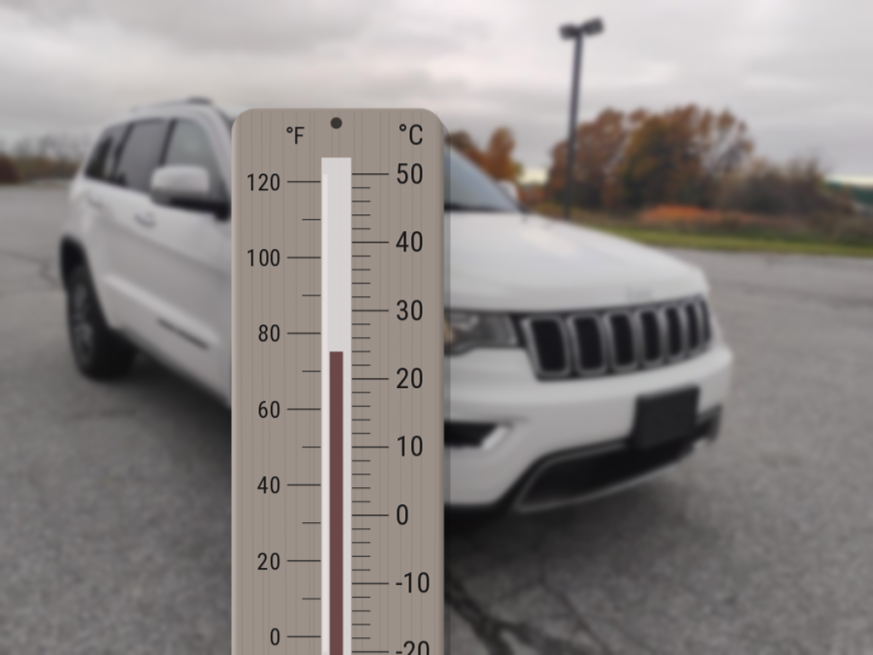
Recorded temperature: 24 °C
